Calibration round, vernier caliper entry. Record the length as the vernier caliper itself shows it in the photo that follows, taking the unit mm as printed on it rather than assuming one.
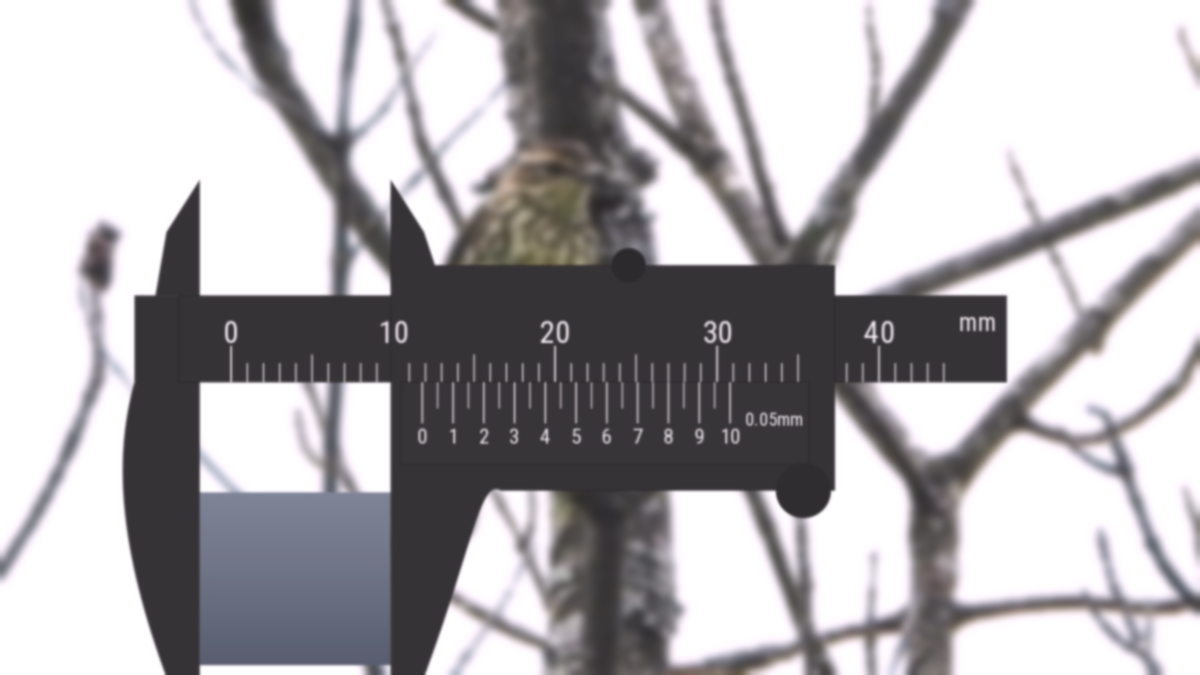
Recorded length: 11.8 mm
